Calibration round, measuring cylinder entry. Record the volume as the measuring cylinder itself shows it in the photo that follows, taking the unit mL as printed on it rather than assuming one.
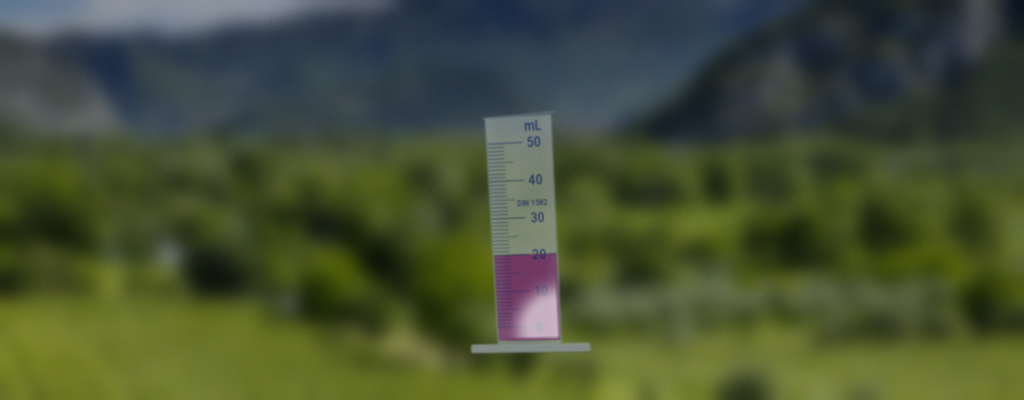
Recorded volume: 20 mL
